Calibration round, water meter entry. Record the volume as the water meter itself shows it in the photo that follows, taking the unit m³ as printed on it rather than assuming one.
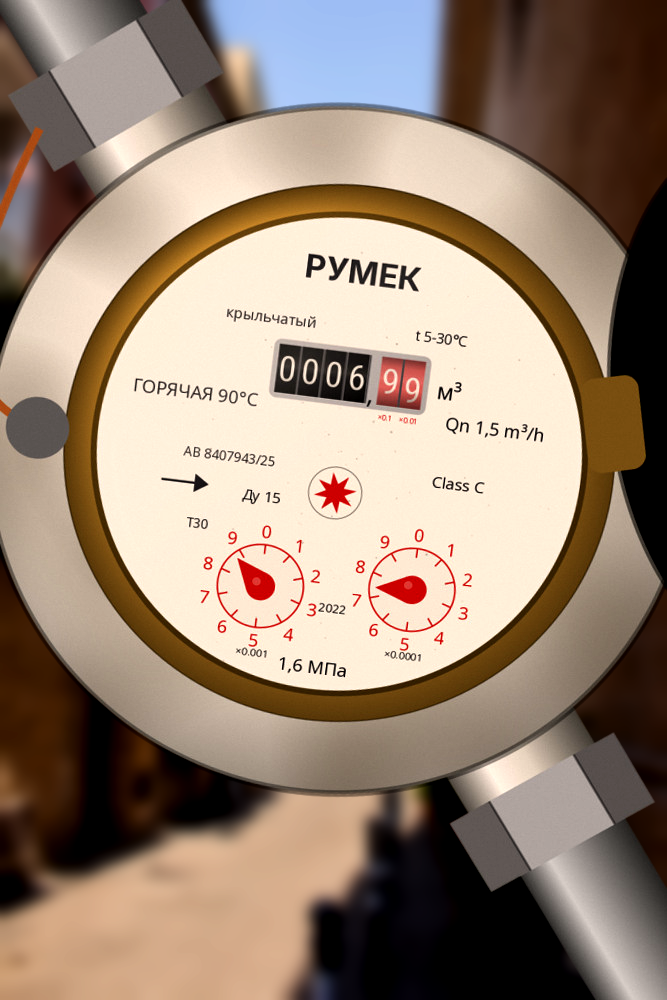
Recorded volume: 6.9887 m³
